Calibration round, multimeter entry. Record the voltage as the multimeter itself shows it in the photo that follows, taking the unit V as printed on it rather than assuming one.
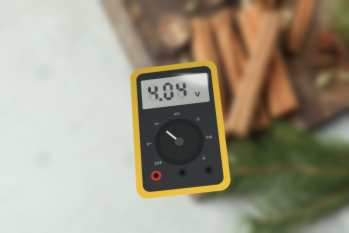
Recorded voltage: 4.04 V
